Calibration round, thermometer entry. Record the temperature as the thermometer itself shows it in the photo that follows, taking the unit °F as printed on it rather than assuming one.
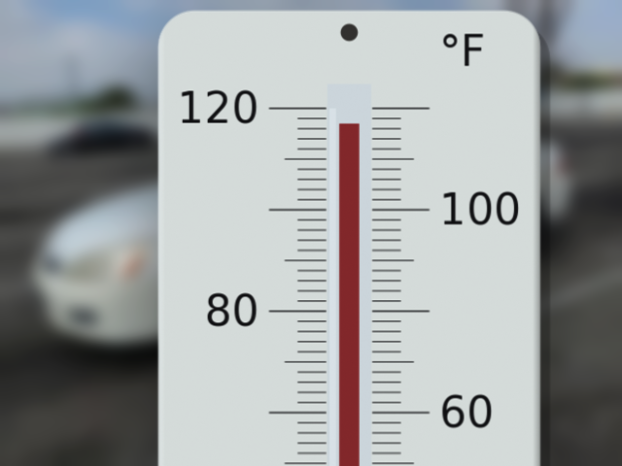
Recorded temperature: 117 °F
